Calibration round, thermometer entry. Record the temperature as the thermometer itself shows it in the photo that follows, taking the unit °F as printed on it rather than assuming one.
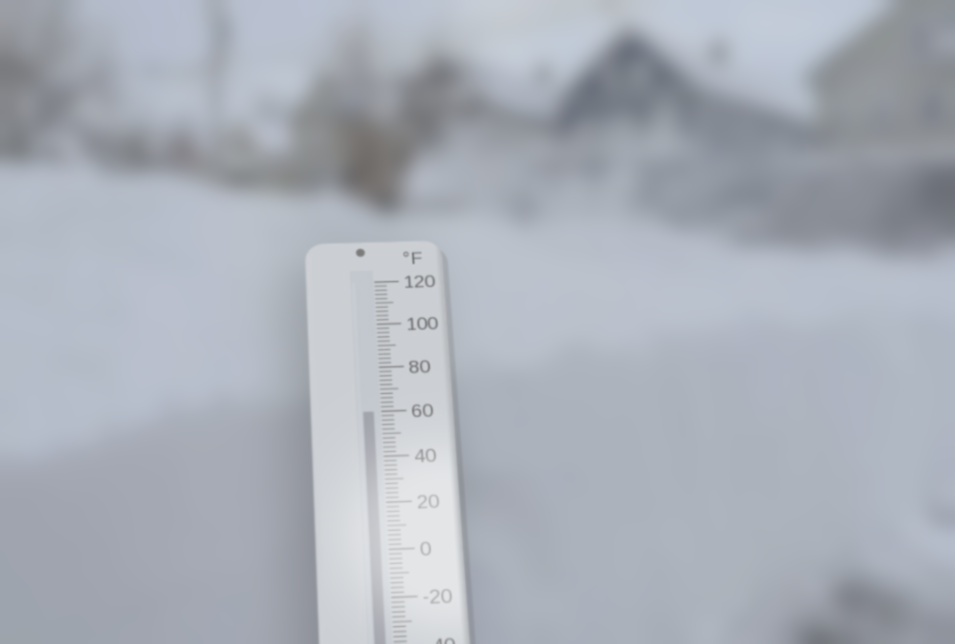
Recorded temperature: 60 °F
